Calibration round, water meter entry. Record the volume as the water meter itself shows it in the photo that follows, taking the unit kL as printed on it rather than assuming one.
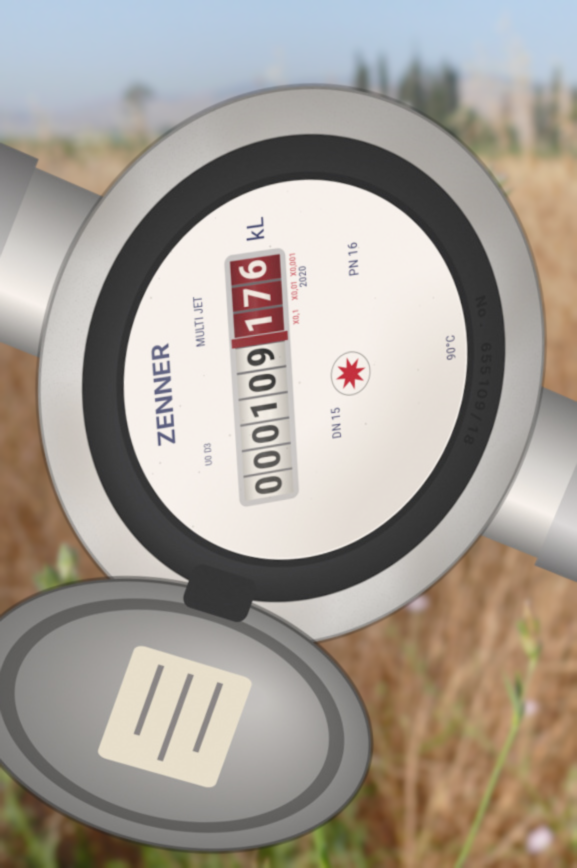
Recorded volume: 109.176 kL
